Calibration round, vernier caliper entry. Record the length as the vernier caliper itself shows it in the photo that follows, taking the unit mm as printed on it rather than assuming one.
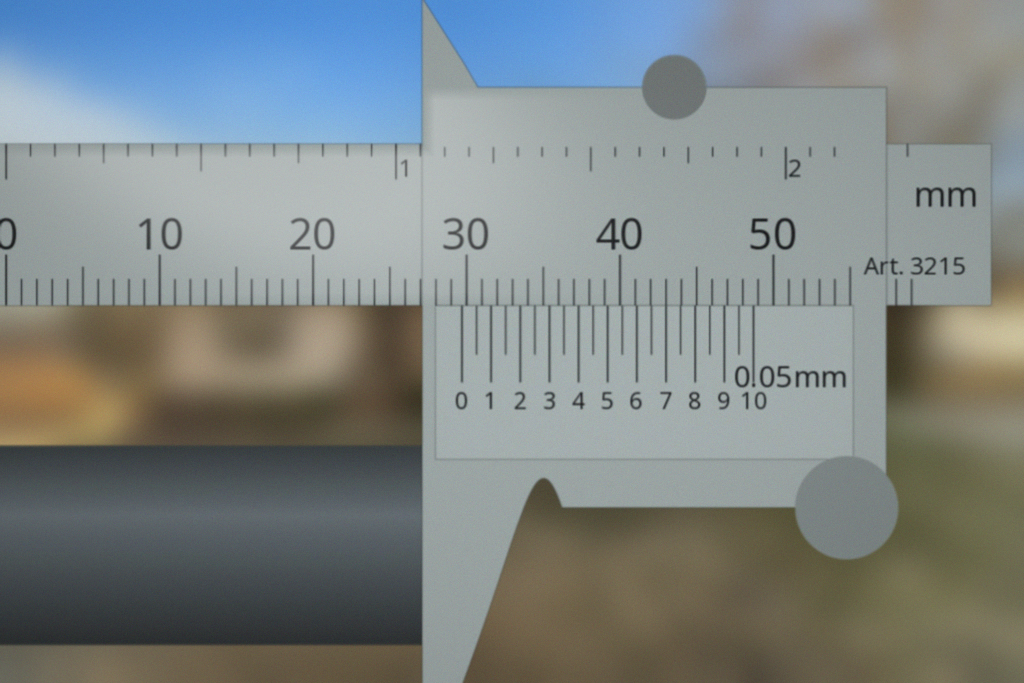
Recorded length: 29.7 mm
